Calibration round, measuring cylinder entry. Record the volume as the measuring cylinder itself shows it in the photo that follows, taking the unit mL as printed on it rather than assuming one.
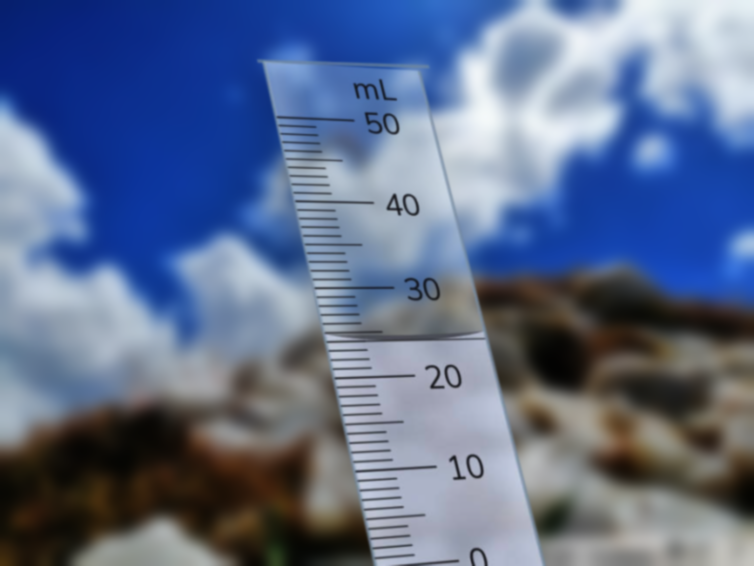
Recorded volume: 24 mL
